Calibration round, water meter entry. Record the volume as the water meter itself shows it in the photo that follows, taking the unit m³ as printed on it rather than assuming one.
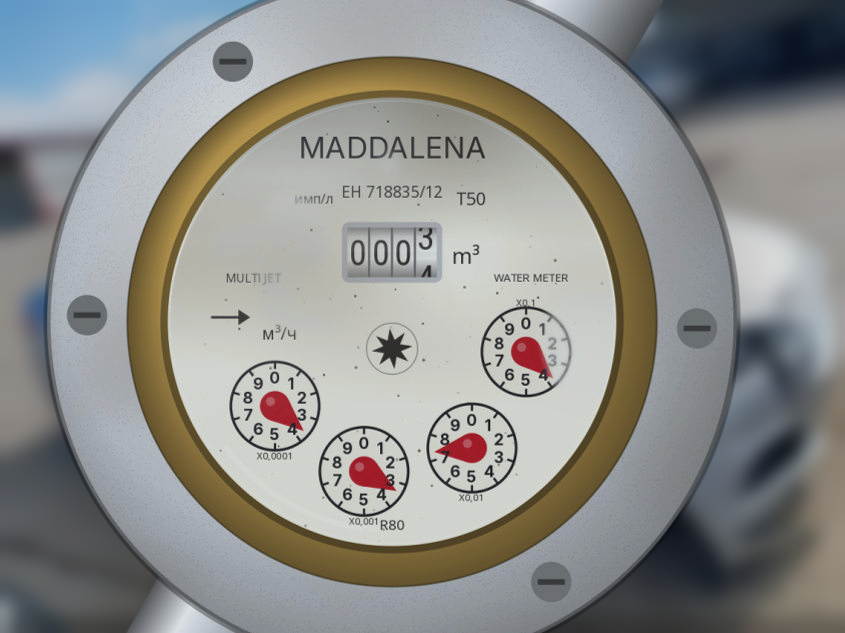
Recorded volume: 3.3733 m³
